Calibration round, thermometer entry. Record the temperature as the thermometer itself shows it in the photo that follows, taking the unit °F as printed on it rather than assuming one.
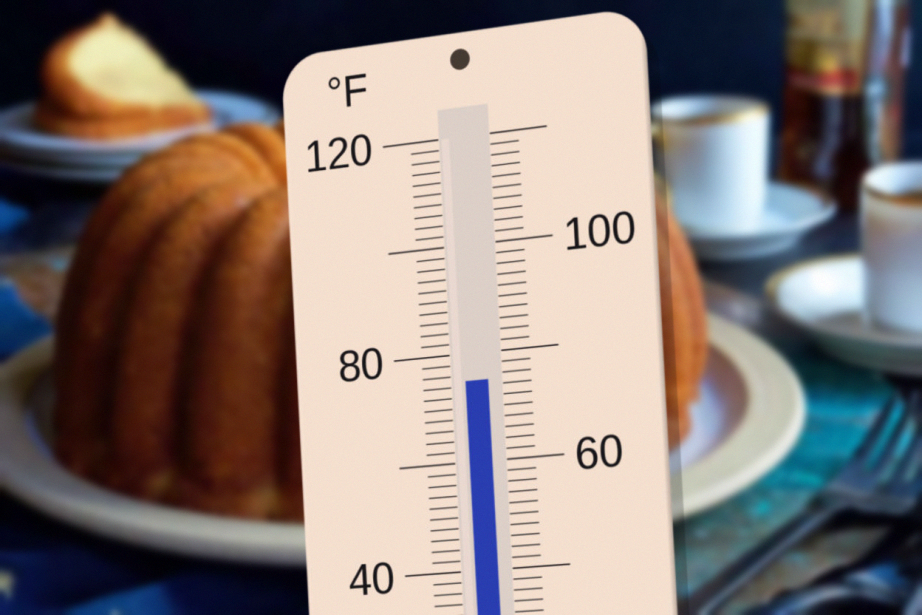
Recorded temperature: 75 °F
